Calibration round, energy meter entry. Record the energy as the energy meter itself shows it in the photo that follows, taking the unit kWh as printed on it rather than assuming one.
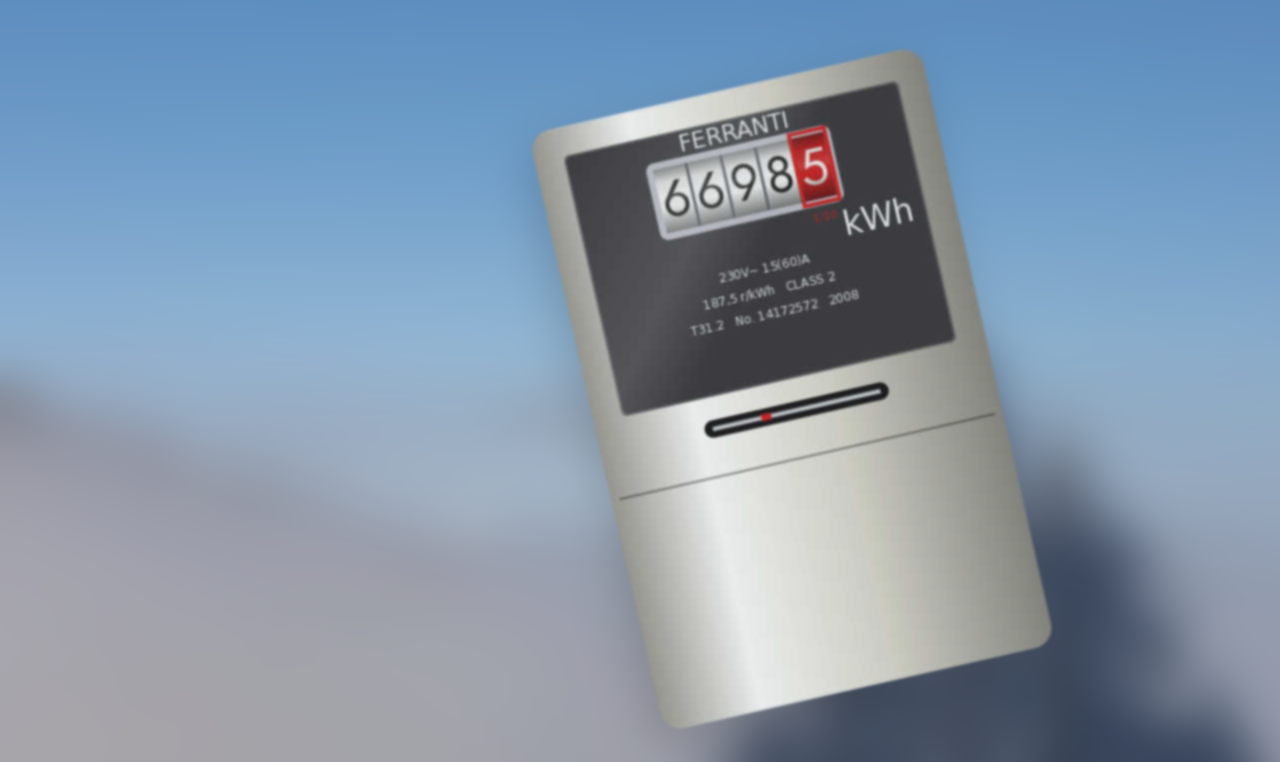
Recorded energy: 6698.5 kWh
